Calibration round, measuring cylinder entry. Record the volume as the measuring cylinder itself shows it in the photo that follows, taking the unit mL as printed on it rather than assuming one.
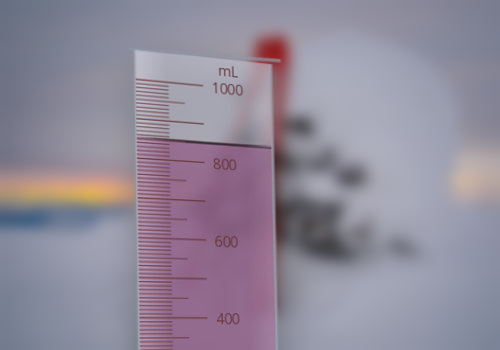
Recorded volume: 850 mL
